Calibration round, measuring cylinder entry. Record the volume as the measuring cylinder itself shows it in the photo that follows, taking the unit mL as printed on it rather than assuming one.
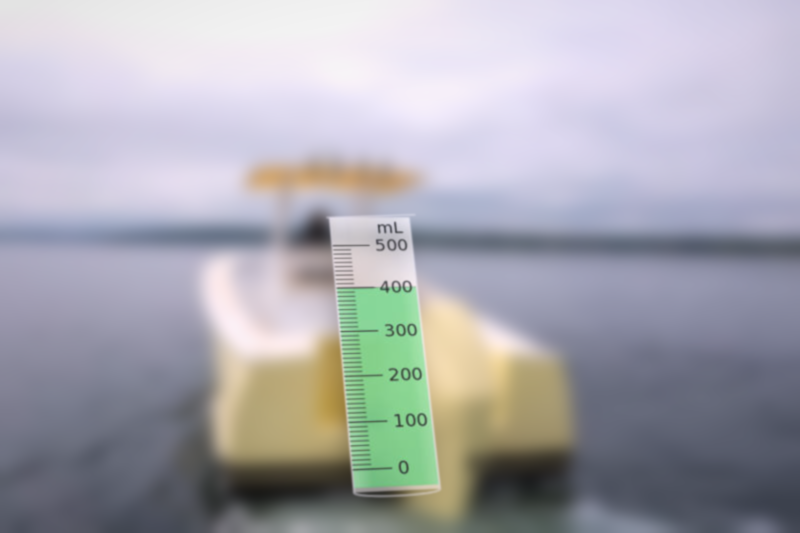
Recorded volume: 400 mL
